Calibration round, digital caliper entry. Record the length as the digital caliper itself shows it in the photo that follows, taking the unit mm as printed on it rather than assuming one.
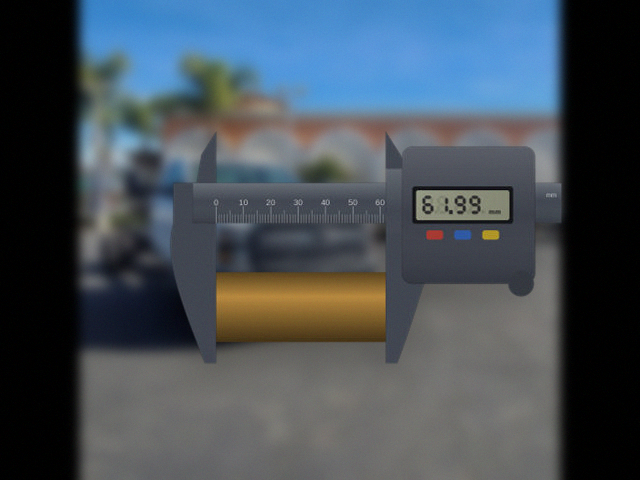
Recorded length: 61.99 mm
